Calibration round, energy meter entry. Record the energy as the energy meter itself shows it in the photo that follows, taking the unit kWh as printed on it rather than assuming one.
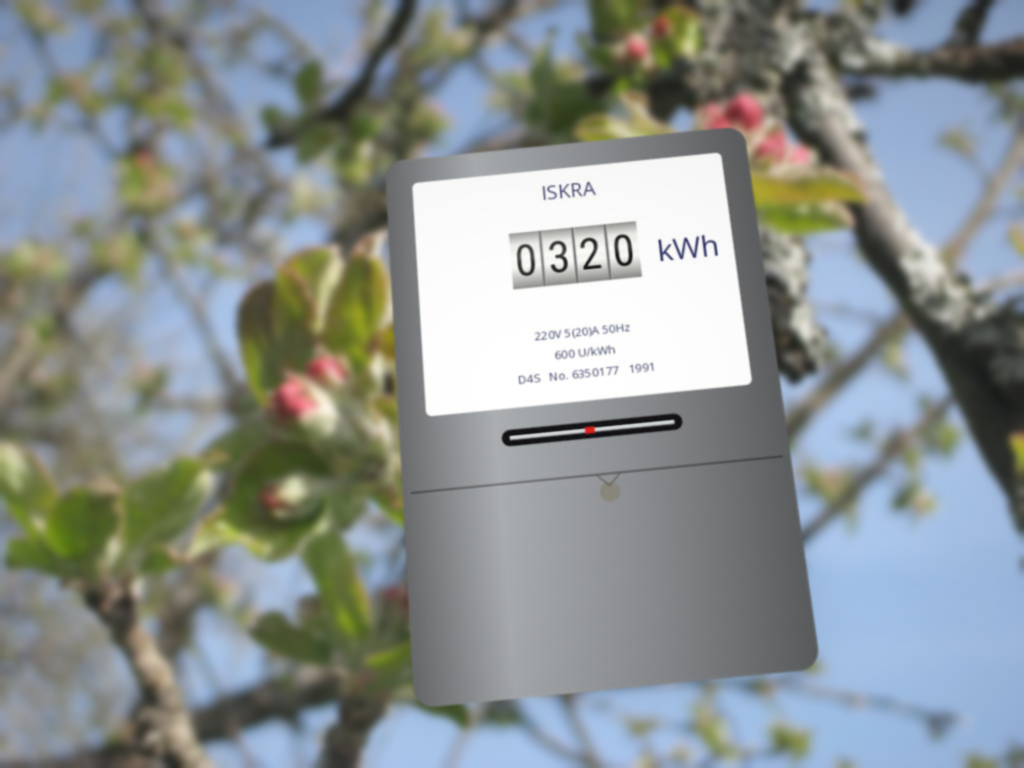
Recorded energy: 320 kWh
